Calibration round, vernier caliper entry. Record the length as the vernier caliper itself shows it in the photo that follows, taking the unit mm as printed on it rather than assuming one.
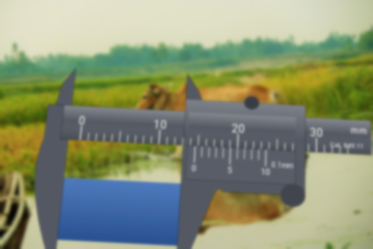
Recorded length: 14.6 mm
